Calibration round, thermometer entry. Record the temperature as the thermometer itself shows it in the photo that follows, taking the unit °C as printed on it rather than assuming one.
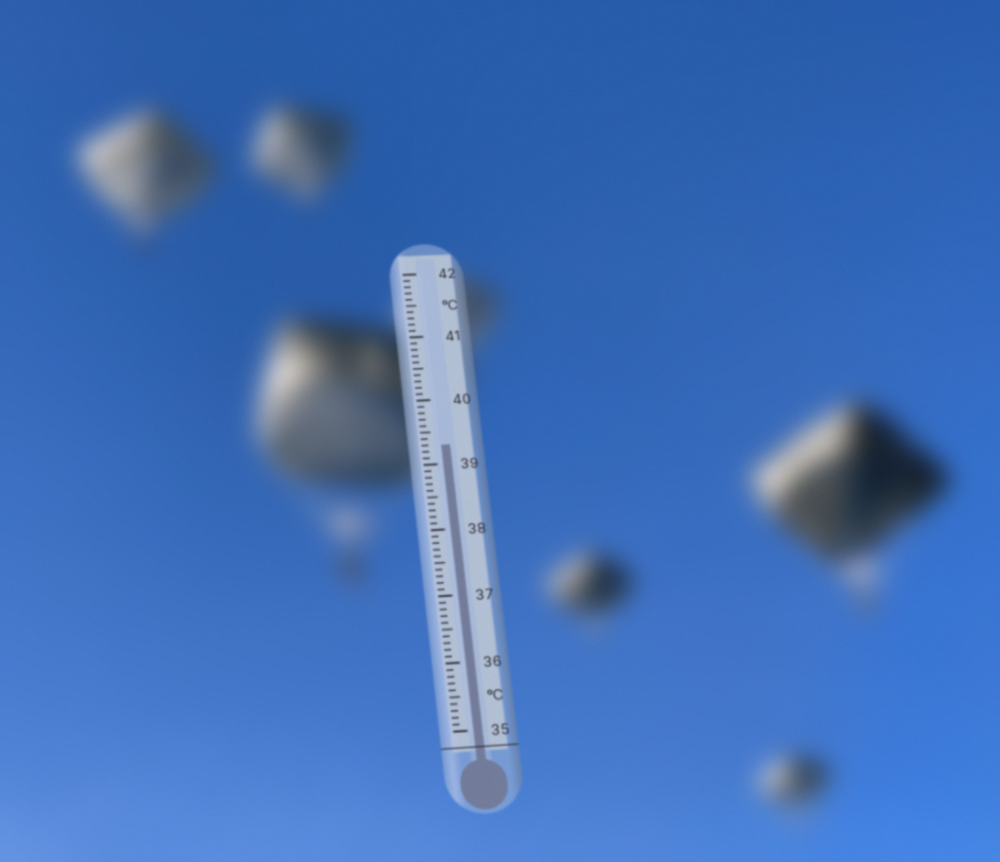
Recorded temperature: 39.3 °C
